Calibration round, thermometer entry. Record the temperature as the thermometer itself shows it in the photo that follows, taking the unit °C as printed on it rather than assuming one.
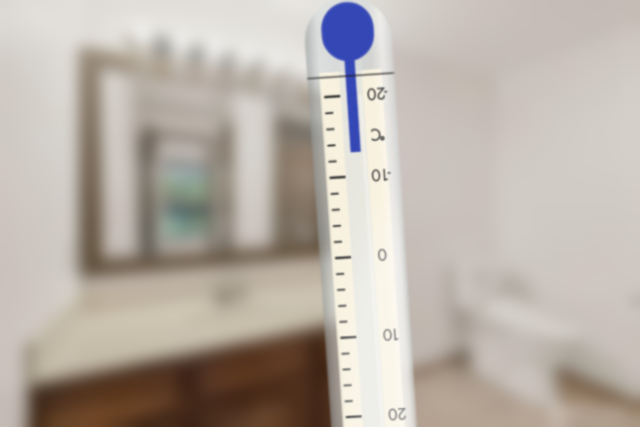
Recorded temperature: -13 °C
